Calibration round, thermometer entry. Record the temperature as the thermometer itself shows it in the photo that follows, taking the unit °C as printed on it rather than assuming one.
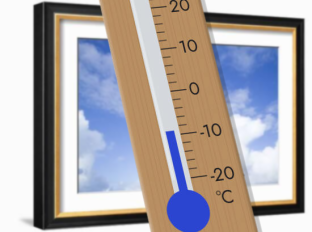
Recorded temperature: -9 °C
